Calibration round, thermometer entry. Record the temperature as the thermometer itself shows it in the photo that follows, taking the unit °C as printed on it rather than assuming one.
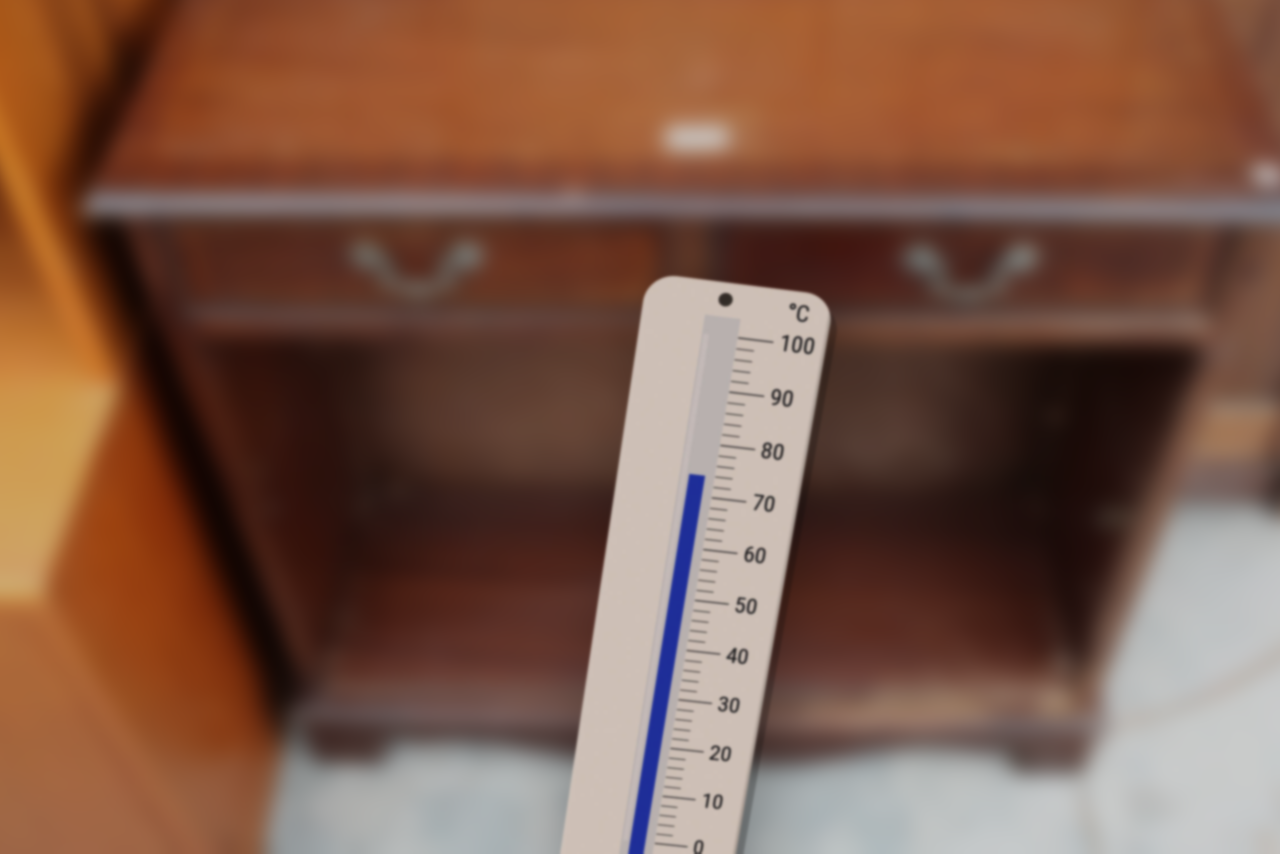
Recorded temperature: 74 °C
